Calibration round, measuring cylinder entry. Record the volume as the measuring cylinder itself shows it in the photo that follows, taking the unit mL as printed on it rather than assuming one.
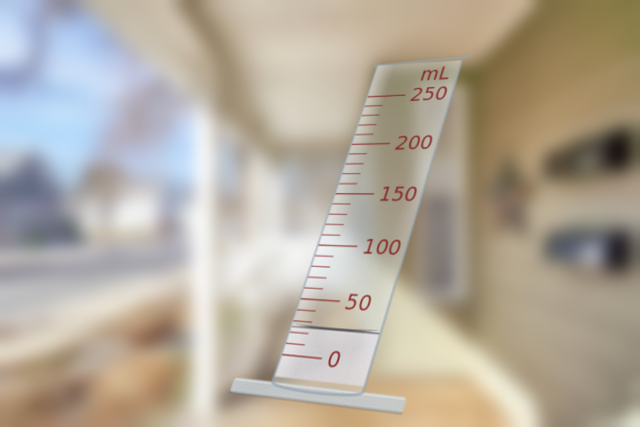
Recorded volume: 25 mL
